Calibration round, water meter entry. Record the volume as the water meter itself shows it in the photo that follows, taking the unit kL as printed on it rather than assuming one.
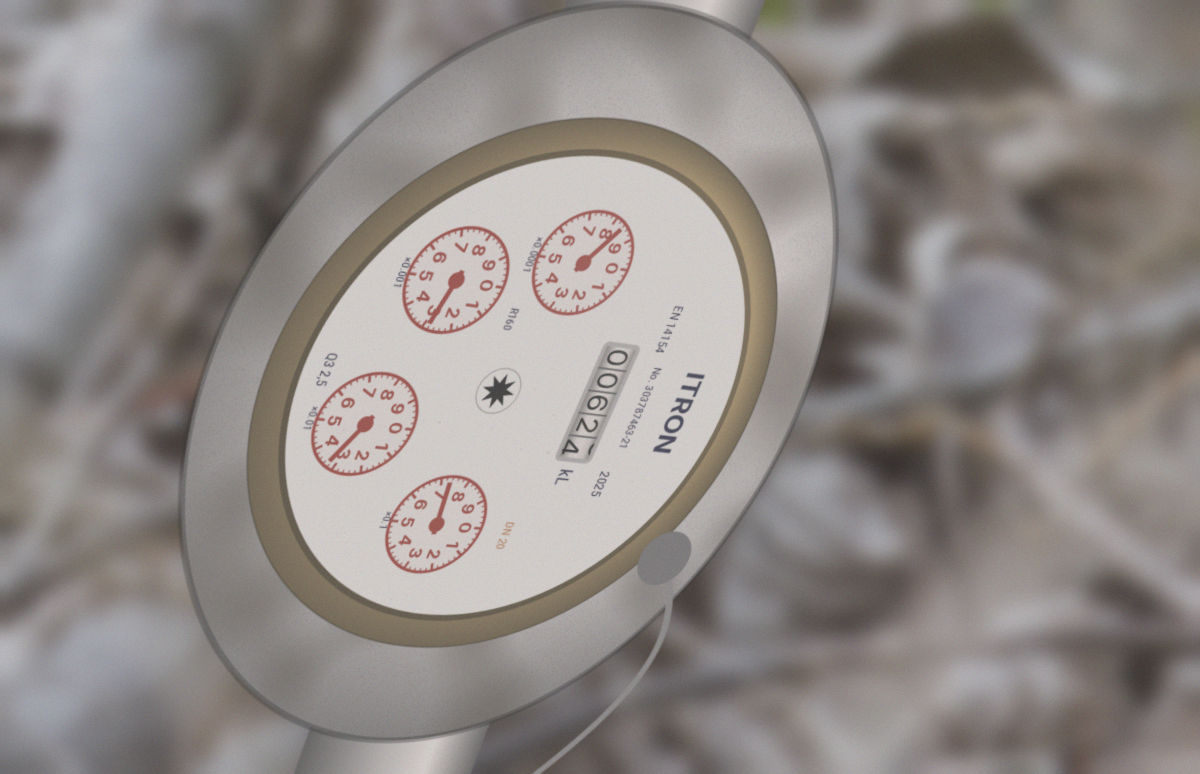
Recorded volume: 623.7328 kL
